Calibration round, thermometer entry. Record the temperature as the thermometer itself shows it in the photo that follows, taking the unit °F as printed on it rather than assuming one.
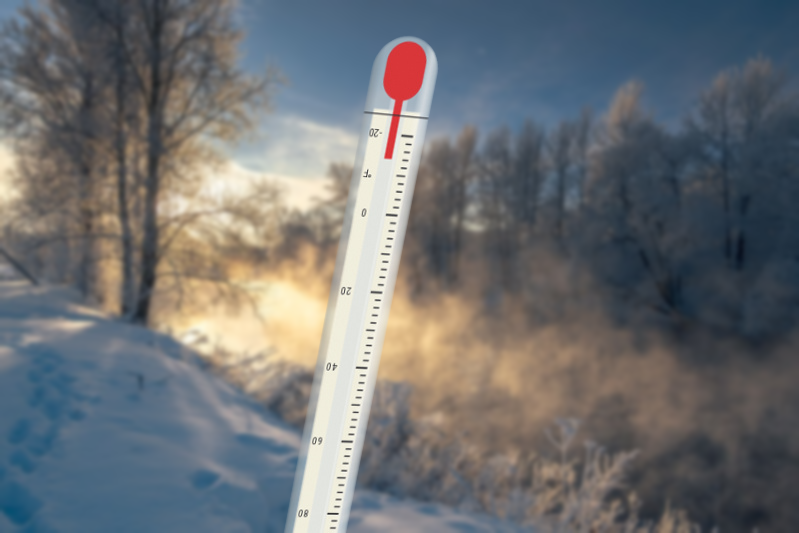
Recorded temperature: -14 °F
